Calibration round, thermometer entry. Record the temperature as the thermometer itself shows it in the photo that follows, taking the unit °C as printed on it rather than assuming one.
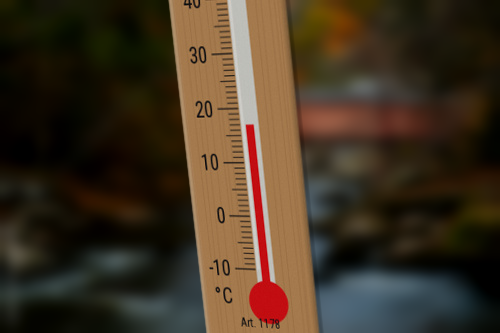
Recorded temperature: 17 °C
